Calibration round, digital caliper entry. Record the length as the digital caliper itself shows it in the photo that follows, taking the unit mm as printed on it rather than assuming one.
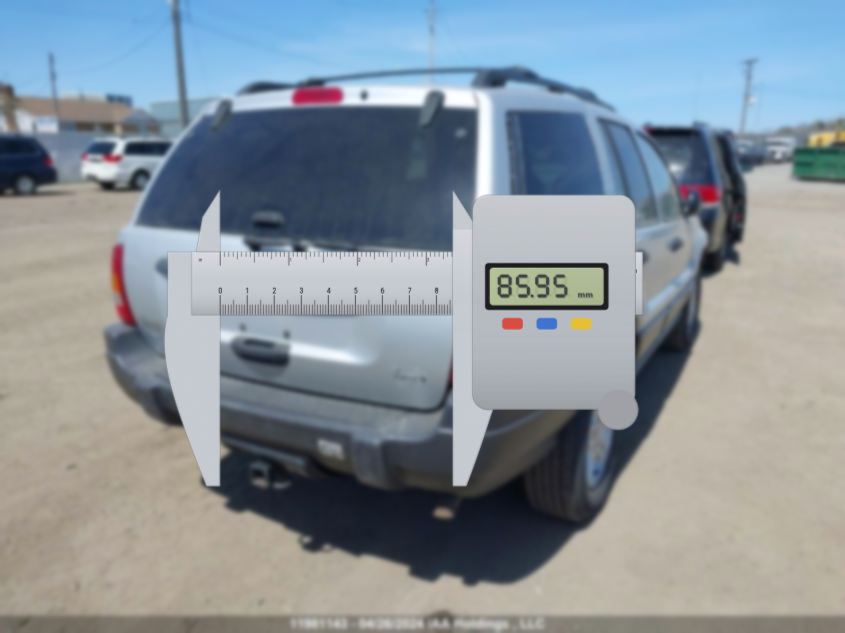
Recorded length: 85.95 mm
